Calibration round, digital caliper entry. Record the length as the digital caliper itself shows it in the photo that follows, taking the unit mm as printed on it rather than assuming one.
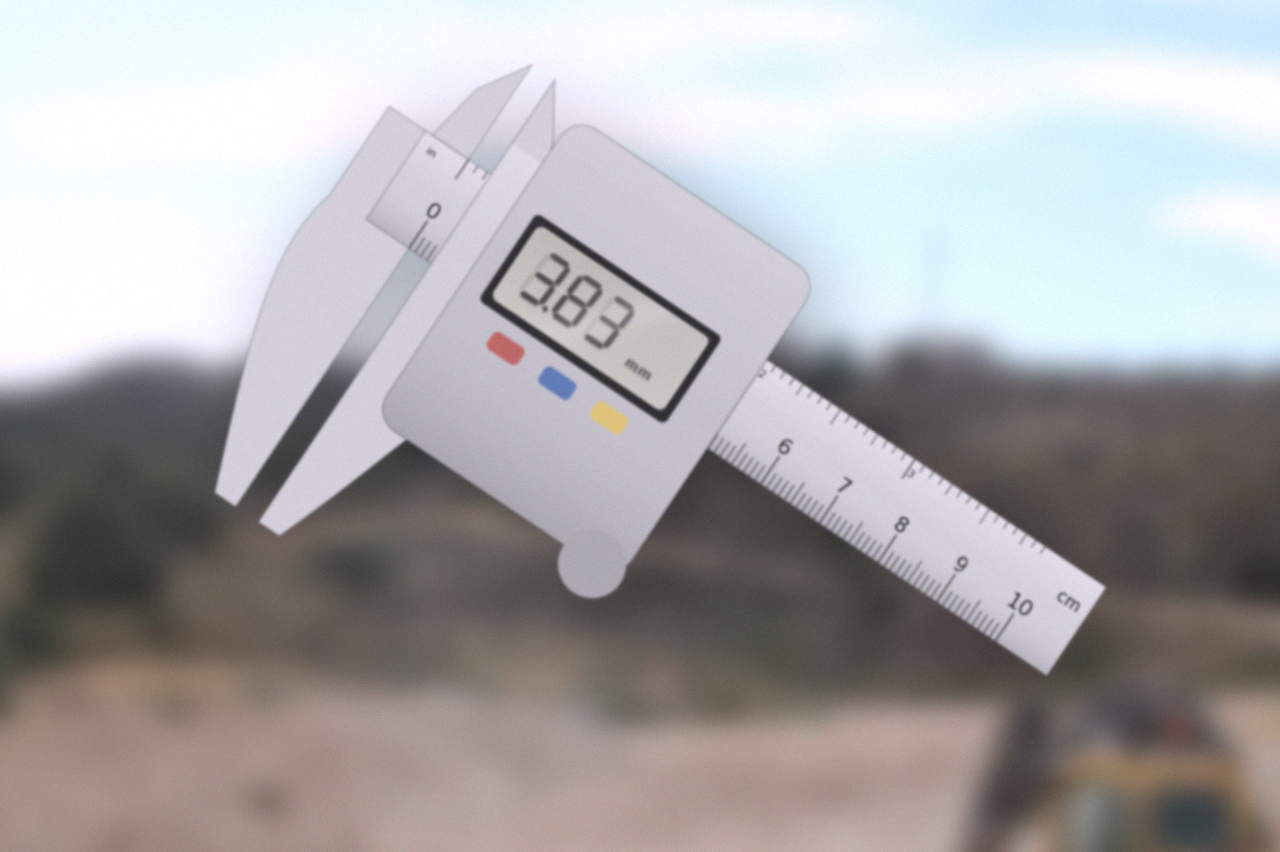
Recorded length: 3.83 mm
